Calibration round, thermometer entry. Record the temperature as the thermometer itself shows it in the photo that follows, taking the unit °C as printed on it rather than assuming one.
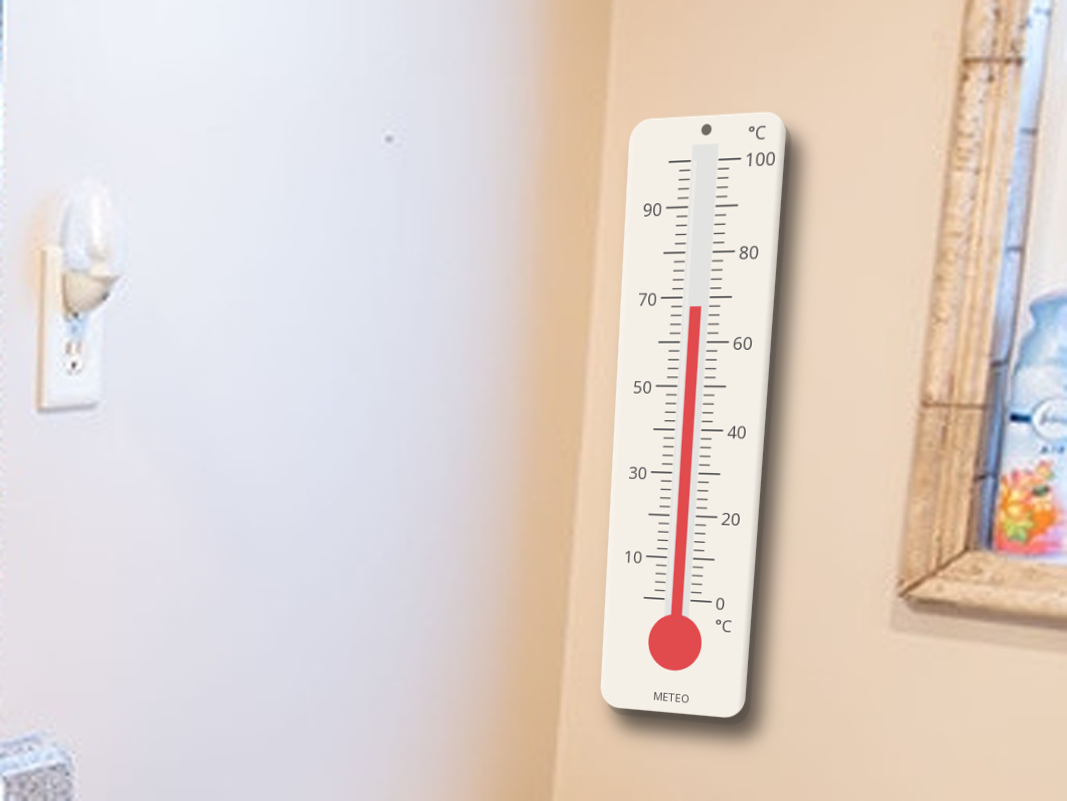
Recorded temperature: 68 °C
